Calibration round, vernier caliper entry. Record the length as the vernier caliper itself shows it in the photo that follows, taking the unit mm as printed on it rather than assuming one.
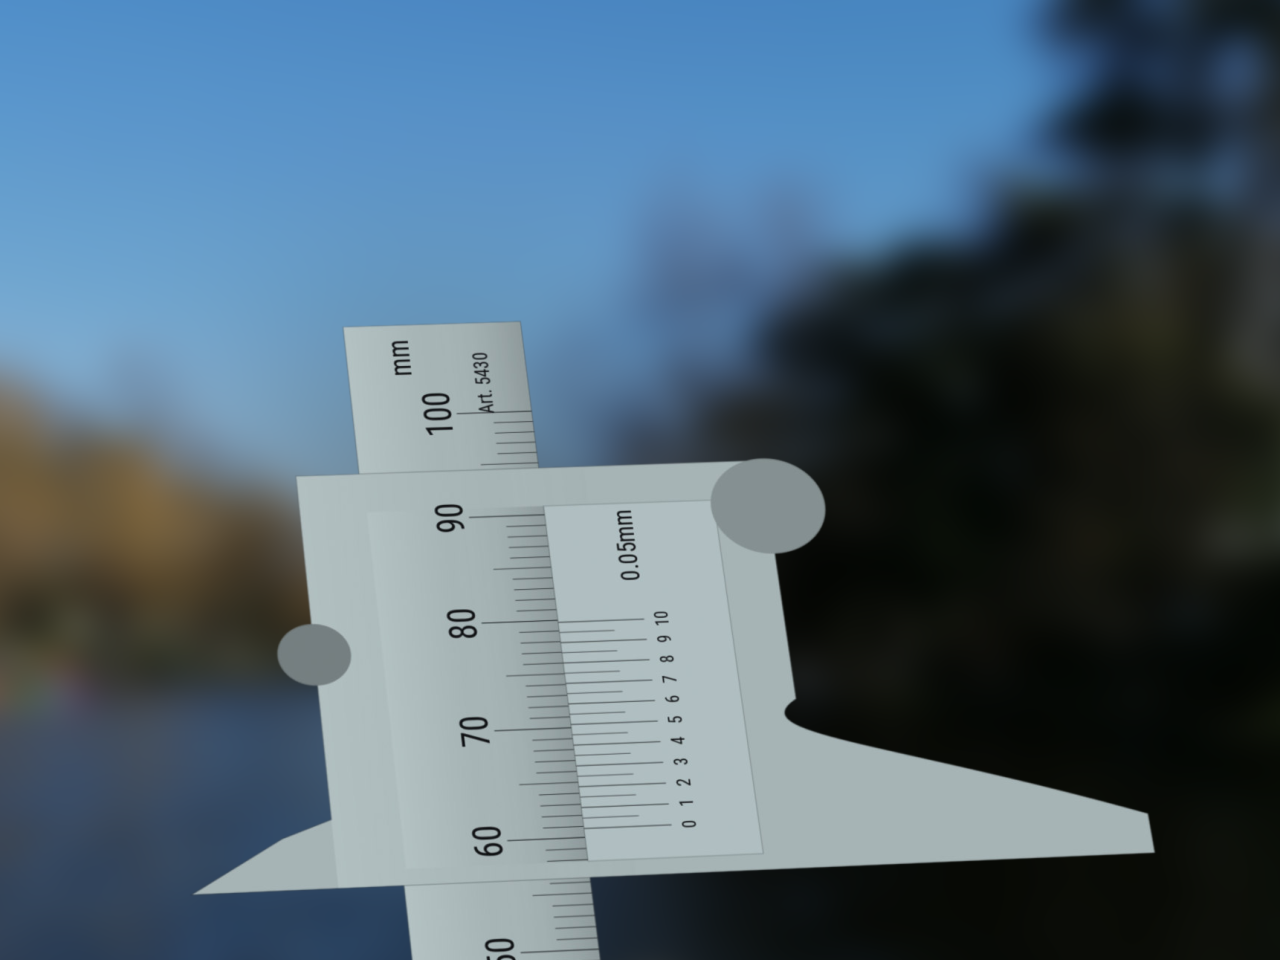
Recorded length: 60.8 mm
